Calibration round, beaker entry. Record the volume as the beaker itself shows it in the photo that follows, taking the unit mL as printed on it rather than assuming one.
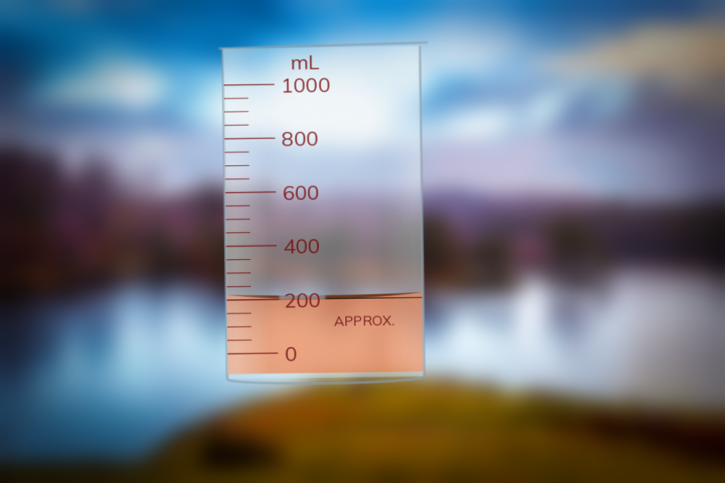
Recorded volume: 200 mL
